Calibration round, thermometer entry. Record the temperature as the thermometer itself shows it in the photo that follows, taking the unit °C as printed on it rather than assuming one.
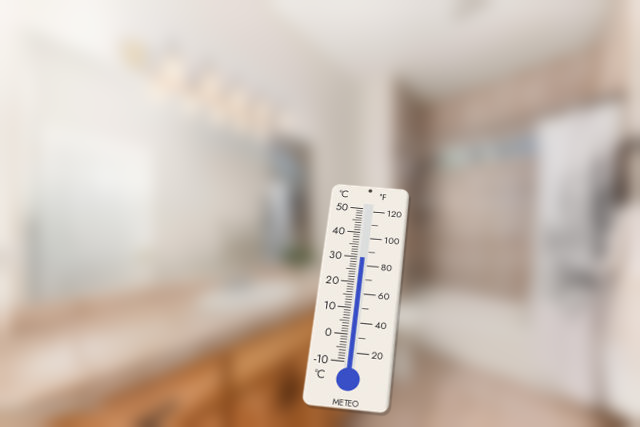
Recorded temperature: 30 °C
